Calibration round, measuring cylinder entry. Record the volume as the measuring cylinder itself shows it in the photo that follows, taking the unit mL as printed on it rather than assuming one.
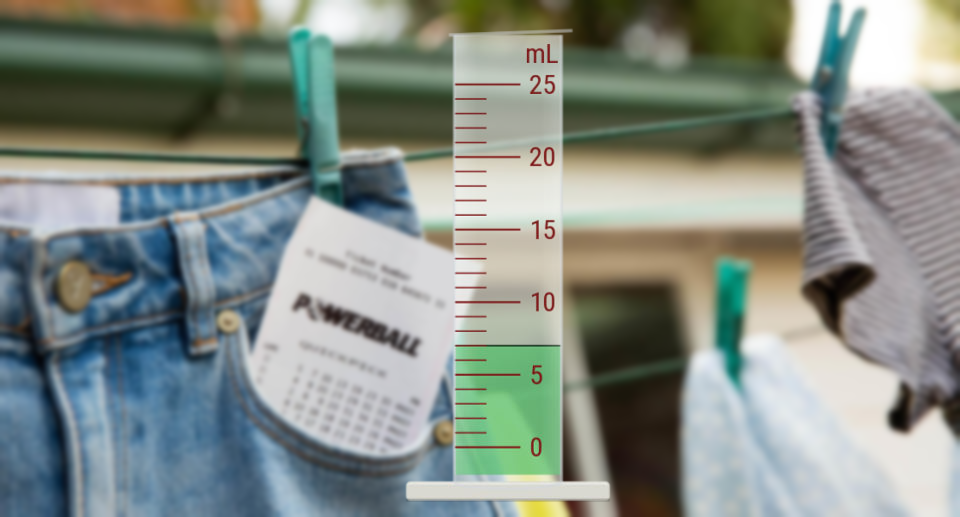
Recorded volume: 7 mL
